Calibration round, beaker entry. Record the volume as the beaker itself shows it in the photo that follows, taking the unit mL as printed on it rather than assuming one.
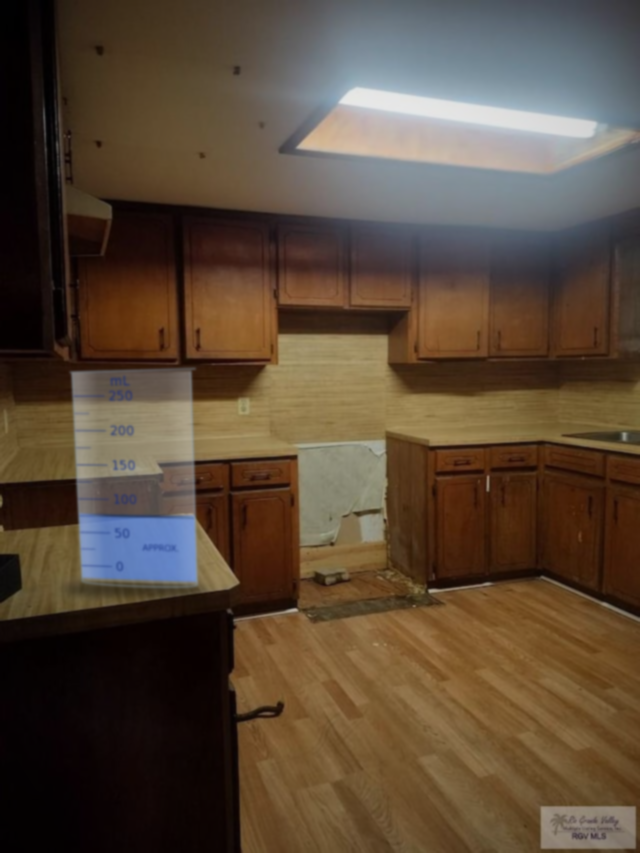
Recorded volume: 75 mL
